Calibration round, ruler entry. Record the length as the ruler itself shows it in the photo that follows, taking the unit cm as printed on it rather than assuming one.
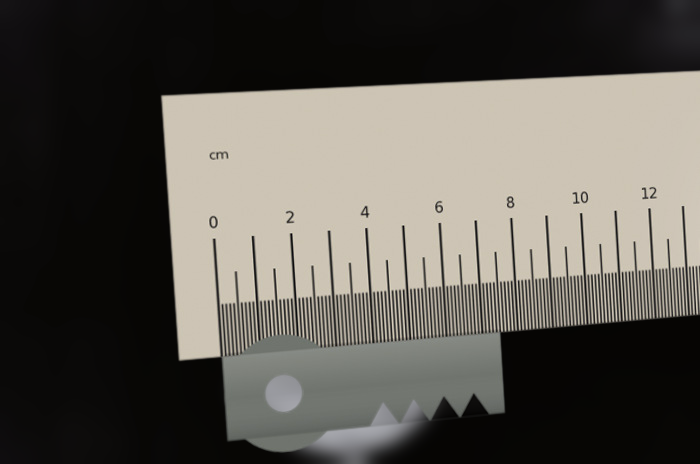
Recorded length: 7.5 cm
